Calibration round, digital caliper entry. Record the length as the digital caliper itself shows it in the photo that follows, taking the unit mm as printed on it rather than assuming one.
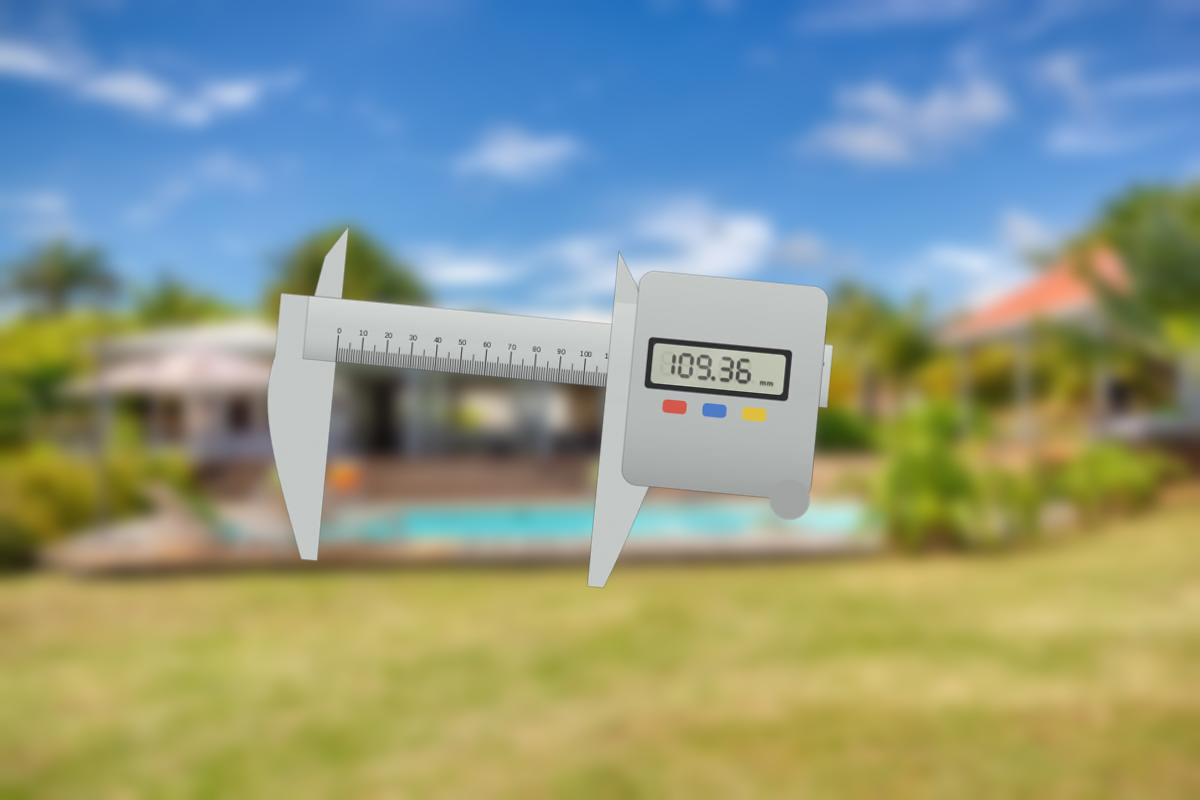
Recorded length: 109.36 mm
